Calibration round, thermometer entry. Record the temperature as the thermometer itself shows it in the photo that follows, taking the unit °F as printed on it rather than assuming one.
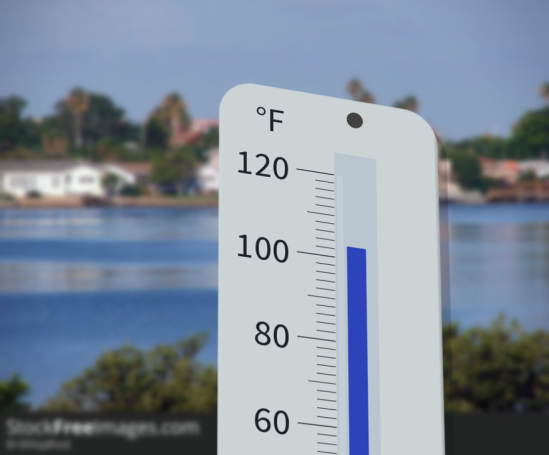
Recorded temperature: 103 °F
